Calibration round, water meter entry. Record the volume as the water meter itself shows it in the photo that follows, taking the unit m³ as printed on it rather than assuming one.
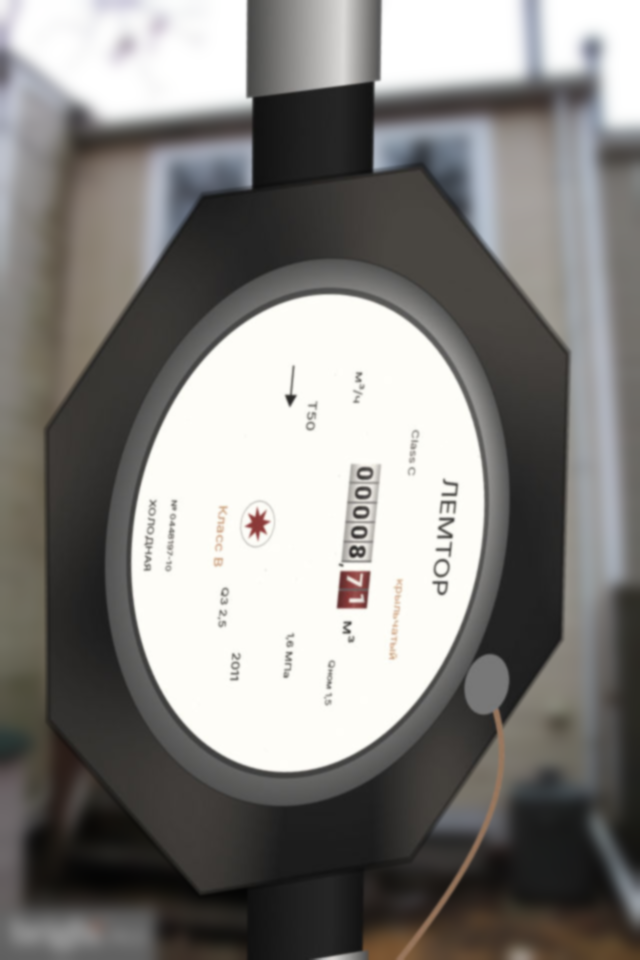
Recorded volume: 8.71 m³
